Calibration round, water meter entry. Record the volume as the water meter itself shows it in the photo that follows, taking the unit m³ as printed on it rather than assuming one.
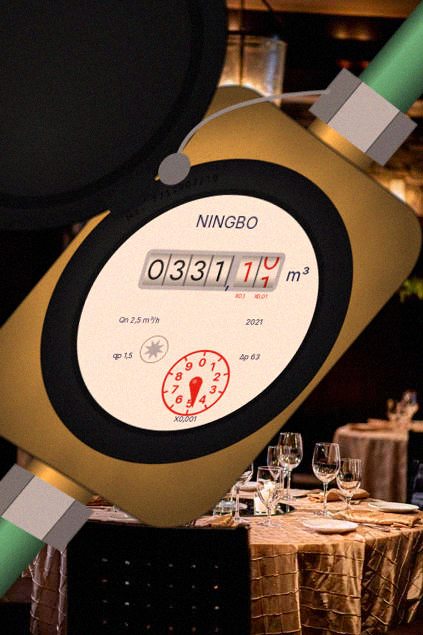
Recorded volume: 331.104 m³
